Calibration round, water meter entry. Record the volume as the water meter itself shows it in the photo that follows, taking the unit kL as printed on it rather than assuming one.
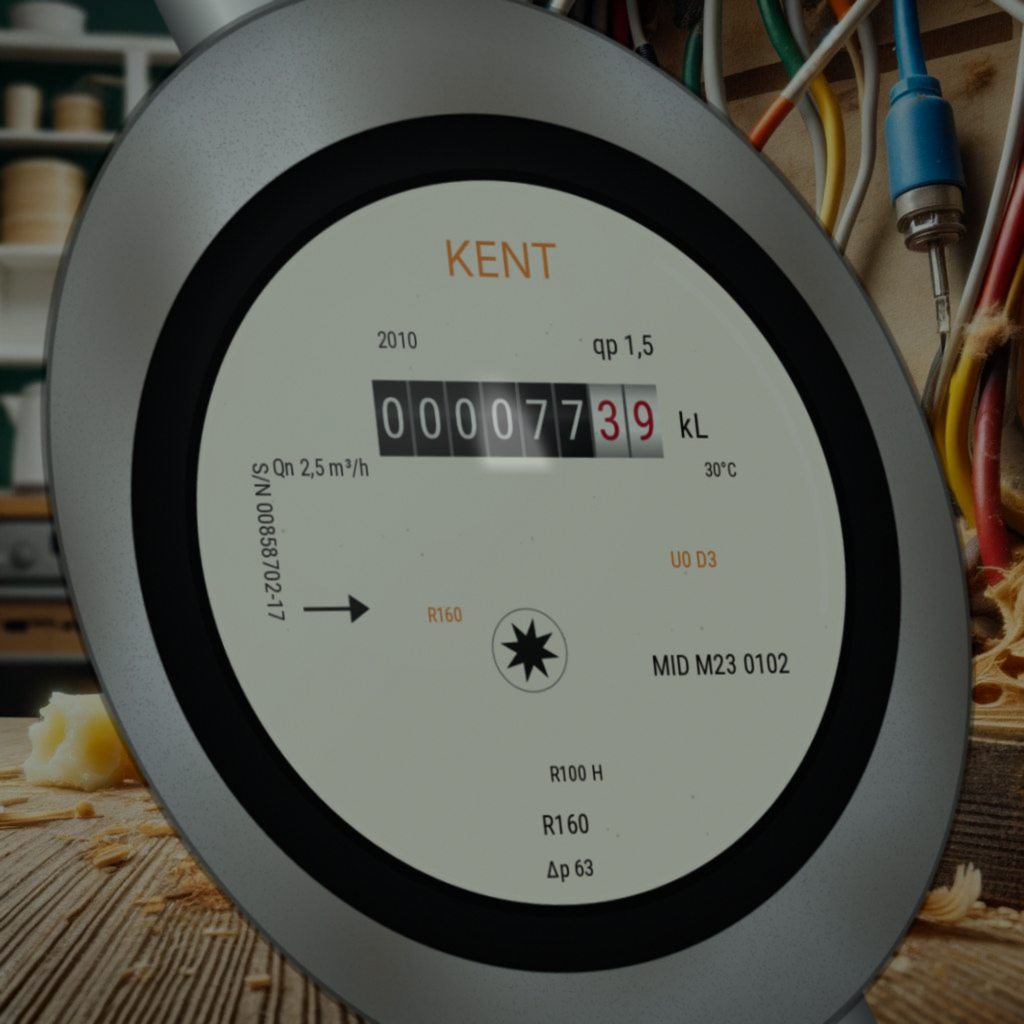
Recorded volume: 77.39 kL
